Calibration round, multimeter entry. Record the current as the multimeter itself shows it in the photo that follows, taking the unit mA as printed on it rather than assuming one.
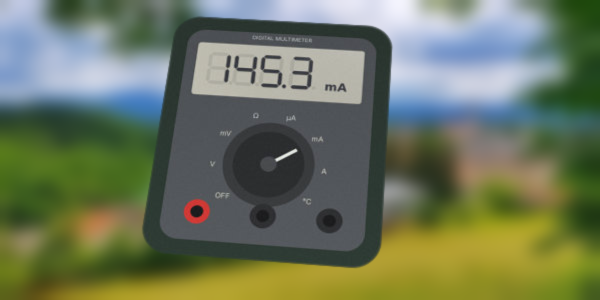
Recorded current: 145.3 mA
